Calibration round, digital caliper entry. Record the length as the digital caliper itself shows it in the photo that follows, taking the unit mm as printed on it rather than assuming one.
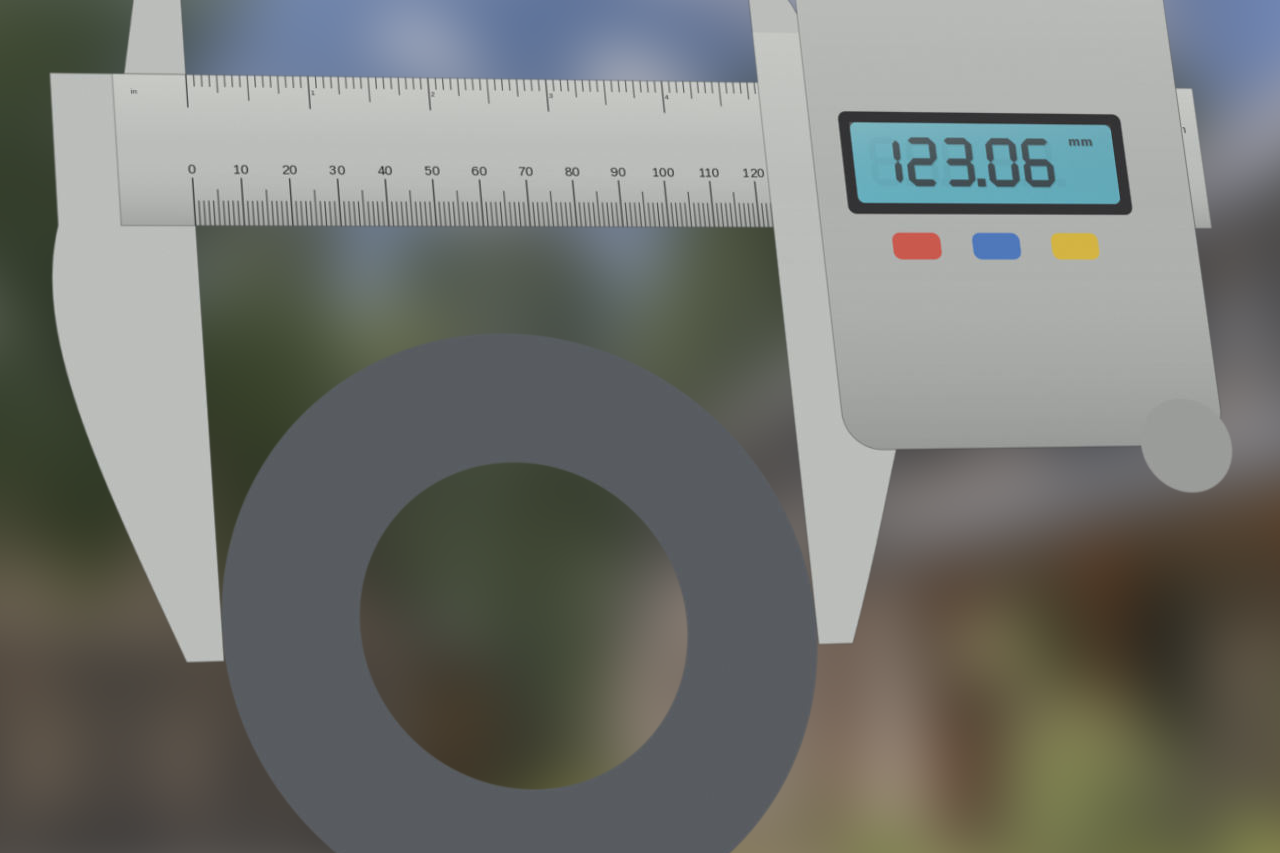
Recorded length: 123.06 mm
